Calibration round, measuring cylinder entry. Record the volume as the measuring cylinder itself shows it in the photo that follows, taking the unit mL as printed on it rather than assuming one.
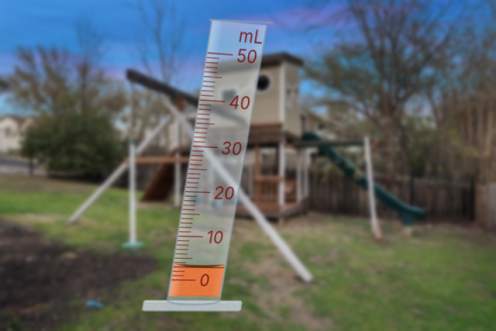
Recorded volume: 3 mL
